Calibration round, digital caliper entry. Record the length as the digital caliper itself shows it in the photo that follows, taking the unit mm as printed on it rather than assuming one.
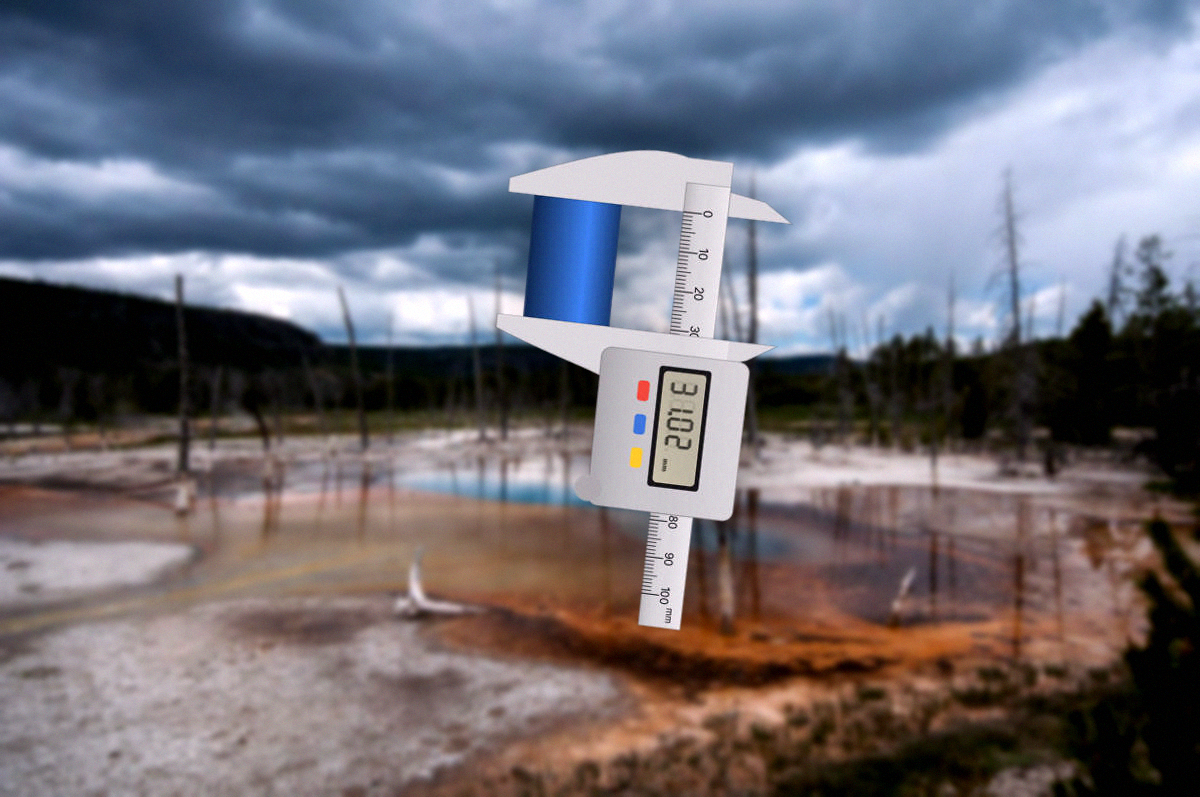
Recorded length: 31.02 mm
